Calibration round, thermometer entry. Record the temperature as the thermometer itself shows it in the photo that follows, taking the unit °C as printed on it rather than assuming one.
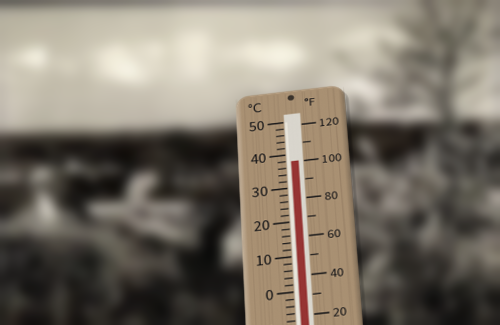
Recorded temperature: 38 °C
